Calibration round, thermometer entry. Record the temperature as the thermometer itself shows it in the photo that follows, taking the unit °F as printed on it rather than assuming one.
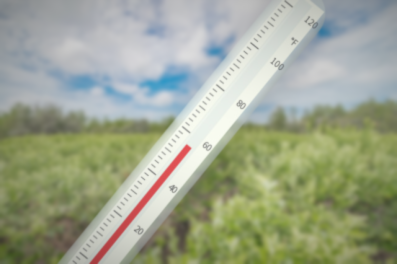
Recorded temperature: 56 °F
